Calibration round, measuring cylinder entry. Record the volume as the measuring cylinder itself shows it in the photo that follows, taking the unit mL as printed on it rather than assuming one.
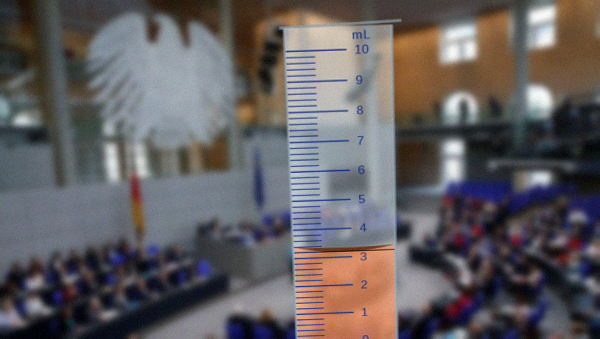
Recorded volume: 3.2 mL
